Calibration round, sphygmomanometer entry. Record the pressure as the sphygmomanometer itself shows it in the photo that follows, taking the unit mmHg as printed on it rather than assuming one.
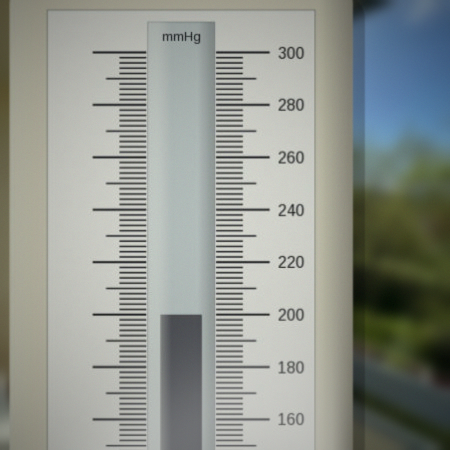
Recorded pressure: 200 mmHg
